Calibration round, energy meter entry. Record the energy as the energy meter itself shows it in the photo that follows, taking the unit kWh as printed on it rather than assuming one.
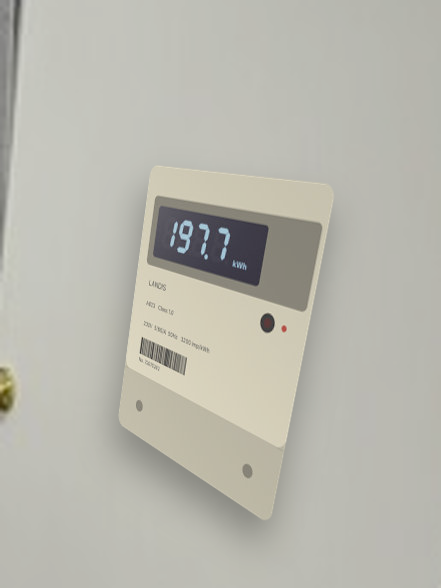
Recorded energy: 197.7 kWh
